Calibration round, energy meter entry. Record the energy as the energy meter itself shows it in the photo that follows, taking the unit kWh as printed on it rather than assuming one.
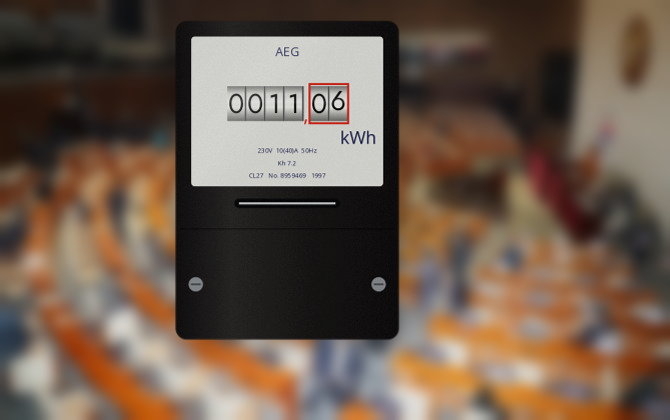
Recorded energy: 11.06 kWh
